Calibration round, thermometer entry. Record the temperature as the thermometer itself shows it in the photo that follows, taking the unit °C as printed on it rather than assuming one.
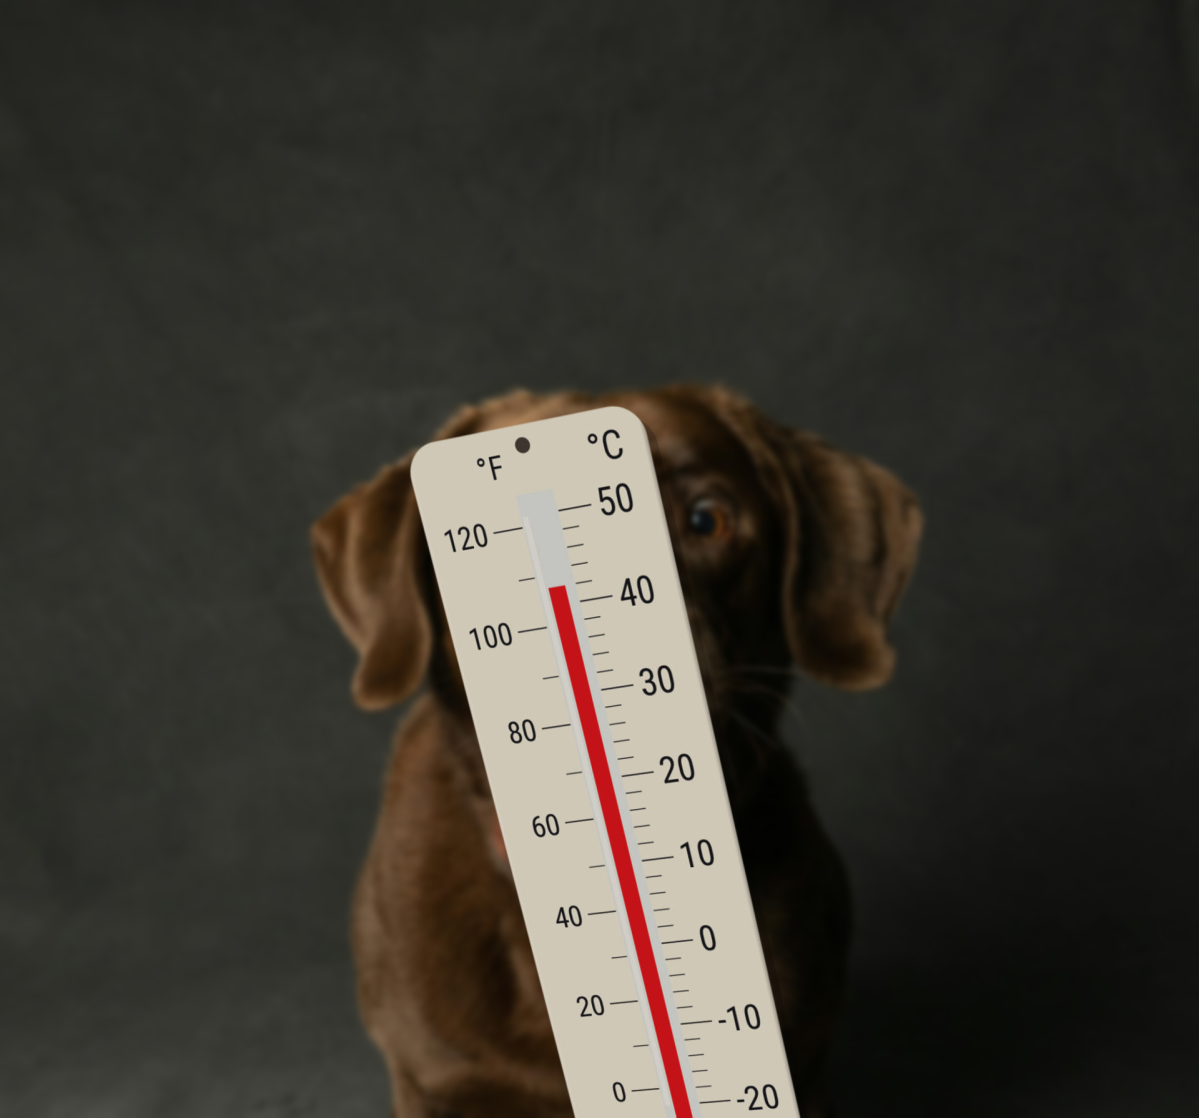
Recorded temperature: 42 °C
